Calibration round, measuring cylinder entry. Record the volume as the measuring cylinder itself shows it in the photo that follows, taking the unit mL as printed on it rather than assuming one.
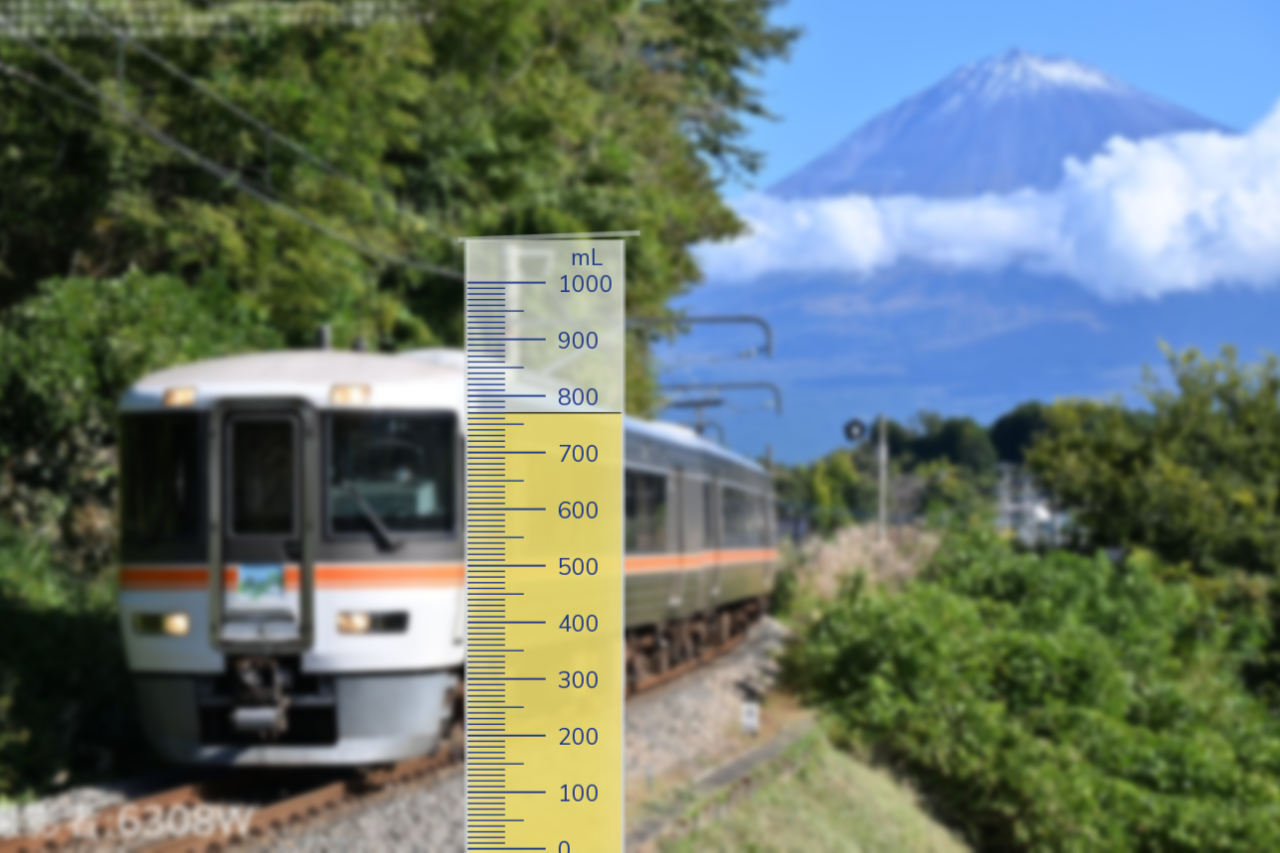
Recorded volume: 770 mL
